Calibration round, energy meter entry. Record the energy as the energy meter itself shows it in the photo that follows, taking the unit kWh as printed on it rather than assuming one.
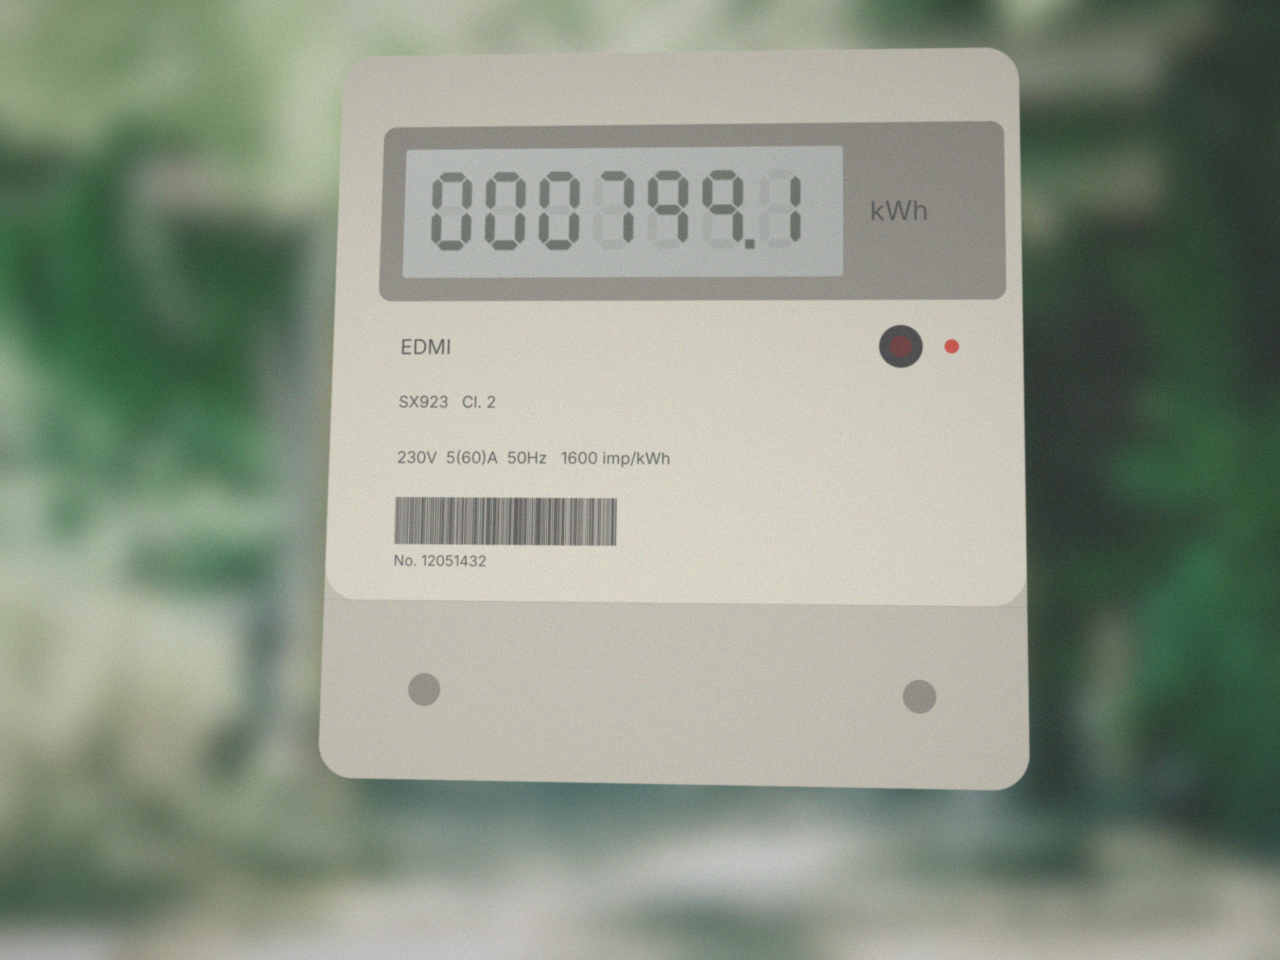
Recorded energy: 799.1 kWh
